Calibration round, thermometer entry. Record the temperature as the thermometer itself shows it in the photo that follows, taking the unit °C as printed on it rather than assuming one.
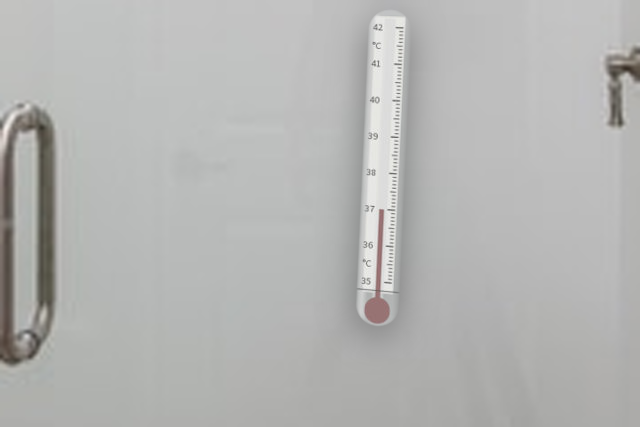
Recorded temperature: 37 °C
